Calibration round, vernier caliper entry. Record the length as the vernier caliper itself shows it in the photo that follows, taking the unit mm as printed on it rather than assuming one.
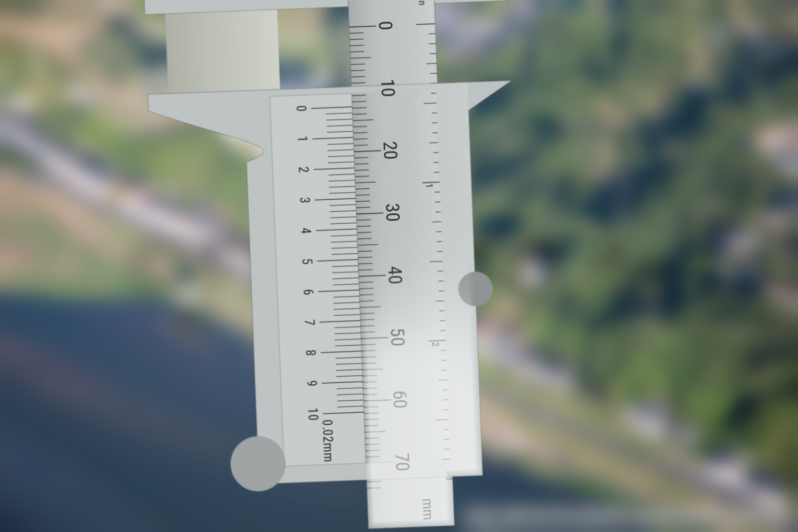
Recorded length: 12.8 mm
